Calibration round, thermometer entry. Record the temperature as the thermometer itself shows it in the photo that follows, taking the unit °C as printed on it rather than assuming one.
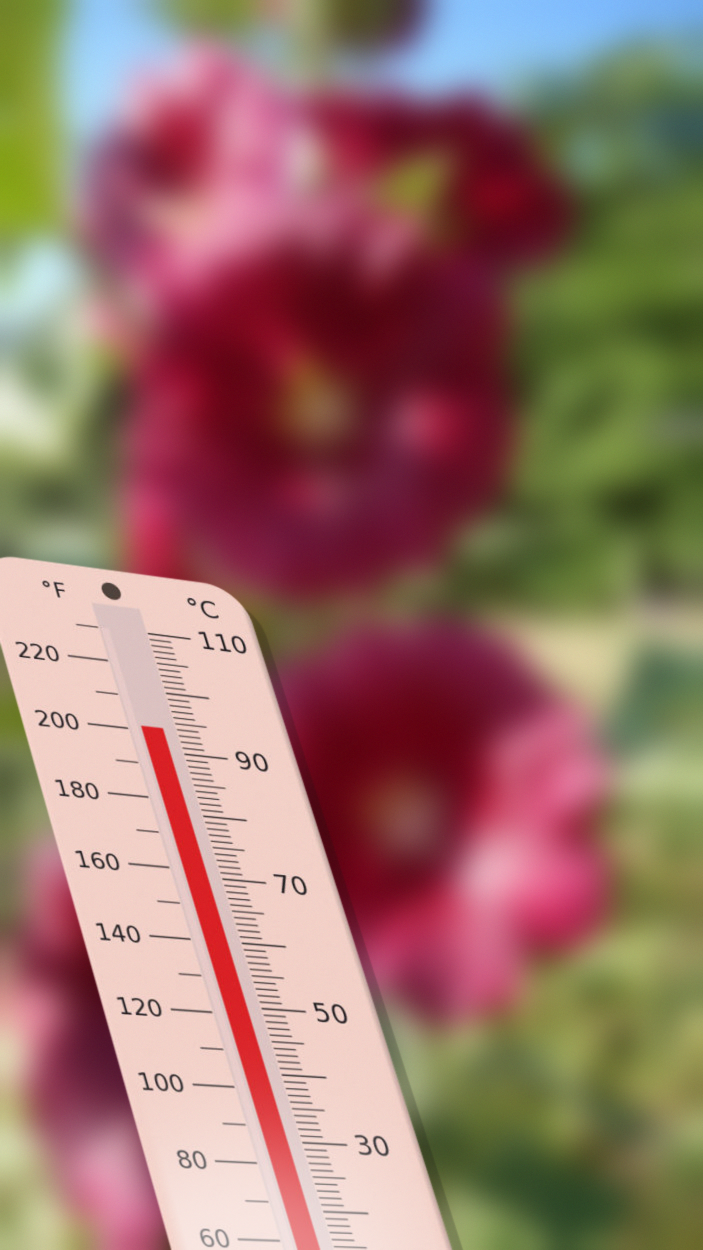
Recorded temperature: 94 °C
